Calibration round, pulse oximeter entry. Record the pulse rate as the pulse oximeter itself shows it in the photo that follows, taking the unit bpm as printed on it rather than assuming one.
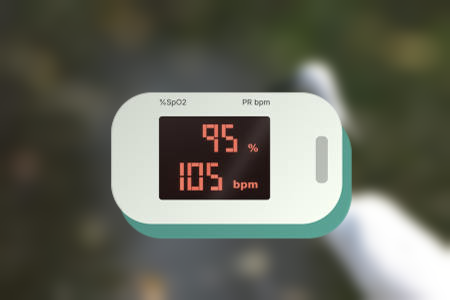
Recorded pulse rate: 105 bpm
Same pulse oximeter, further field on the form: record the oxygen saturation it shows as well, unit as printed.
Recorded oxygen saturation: 95 %
